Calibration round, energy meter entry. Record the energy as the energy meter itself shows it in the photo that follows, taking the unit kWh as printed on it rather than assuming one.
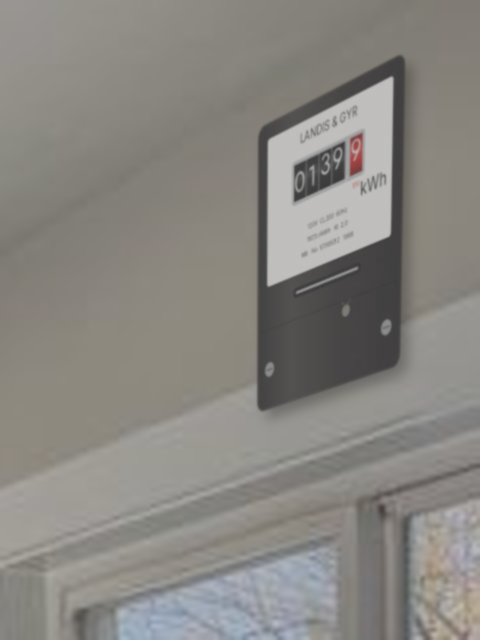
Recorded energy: 139.9 kWh
